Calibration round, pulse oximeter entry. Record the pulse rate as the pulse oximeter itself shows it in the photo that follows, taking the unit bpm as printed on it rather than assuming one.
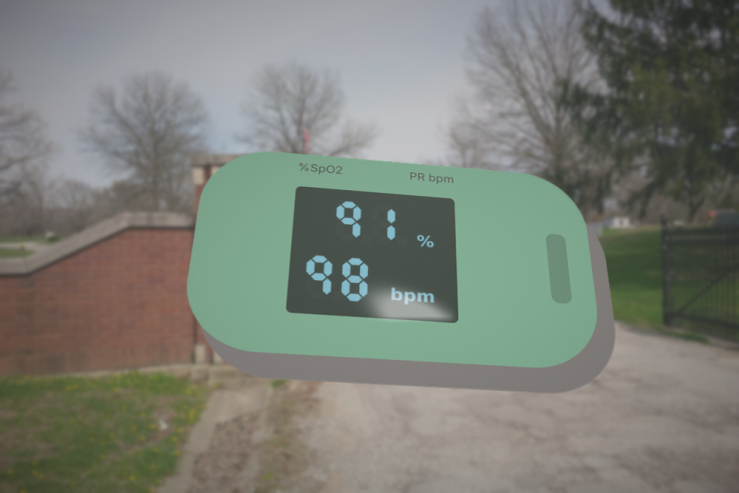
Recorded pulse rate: 98 bpm
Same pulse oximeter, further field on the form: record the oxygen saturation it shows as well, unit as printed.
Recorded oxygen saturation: 91 %
